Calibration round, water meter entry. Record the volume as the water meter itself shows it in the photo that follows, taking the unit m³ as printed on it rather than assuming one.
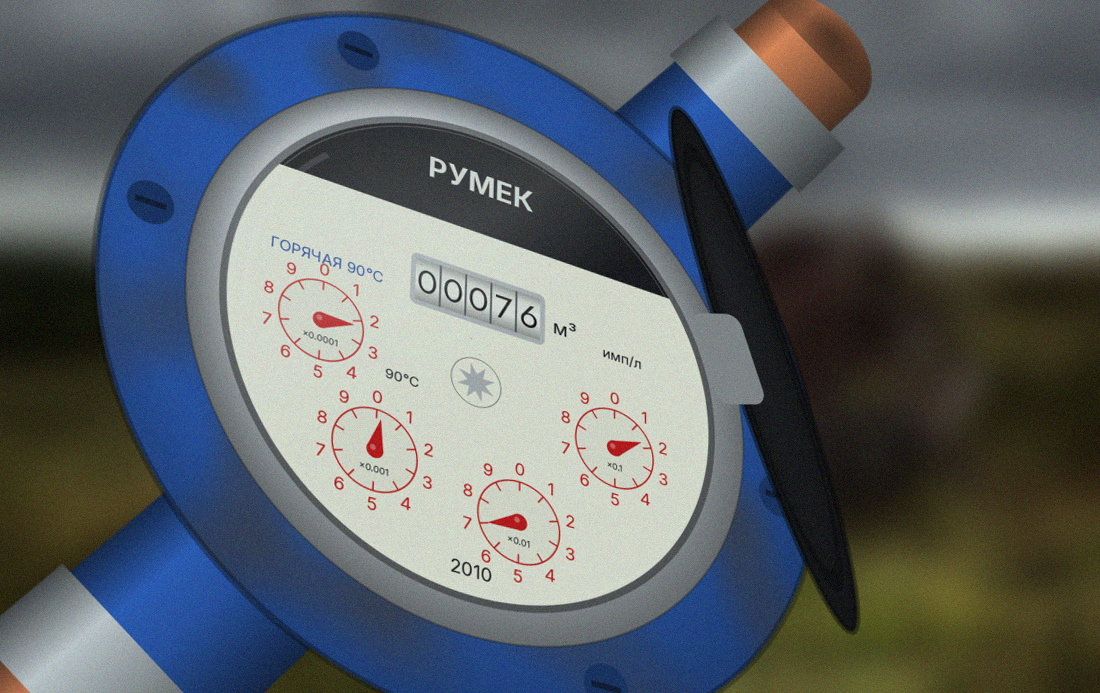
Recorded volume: 76.1702 m³
